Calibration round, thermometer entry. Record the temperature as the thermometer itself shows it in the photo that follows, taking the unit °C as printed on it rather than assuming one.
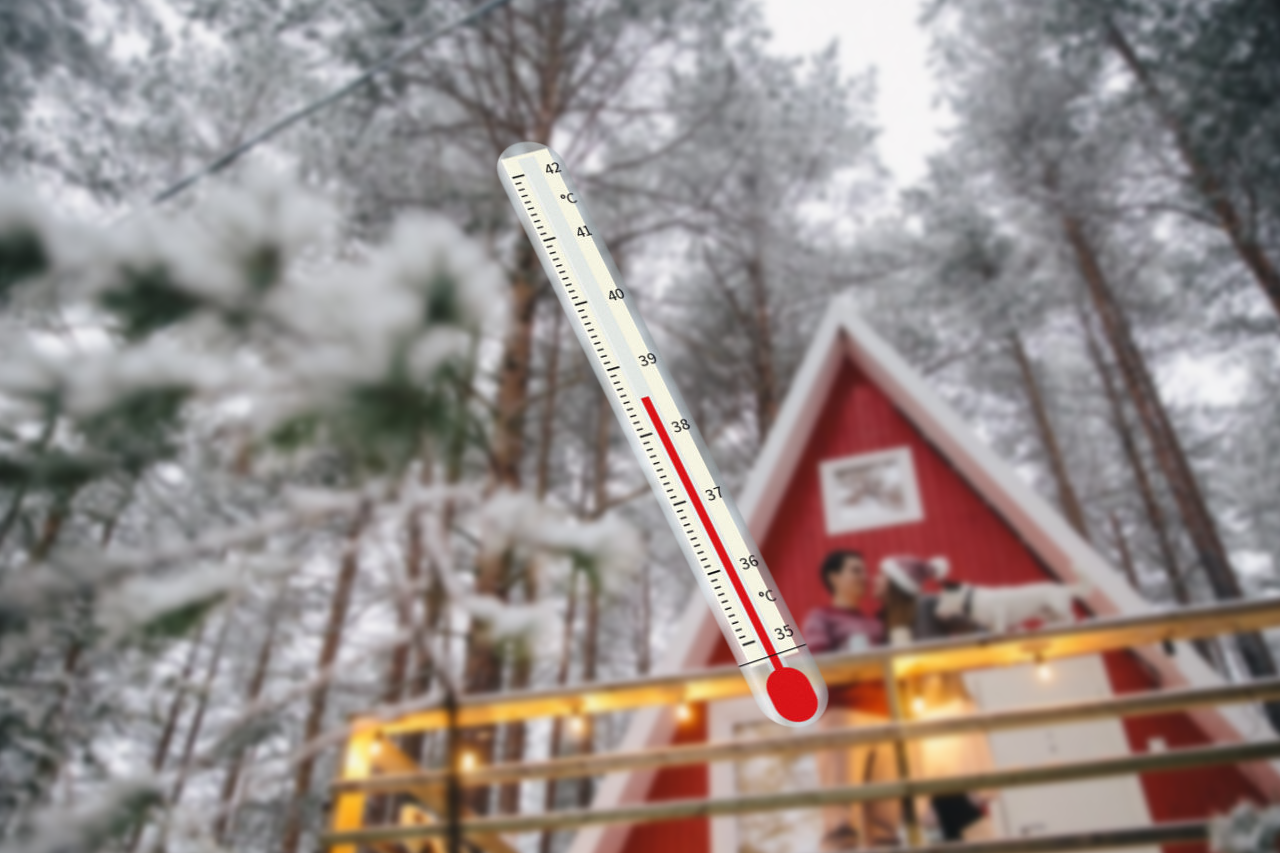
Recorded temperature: 38.5 °C
